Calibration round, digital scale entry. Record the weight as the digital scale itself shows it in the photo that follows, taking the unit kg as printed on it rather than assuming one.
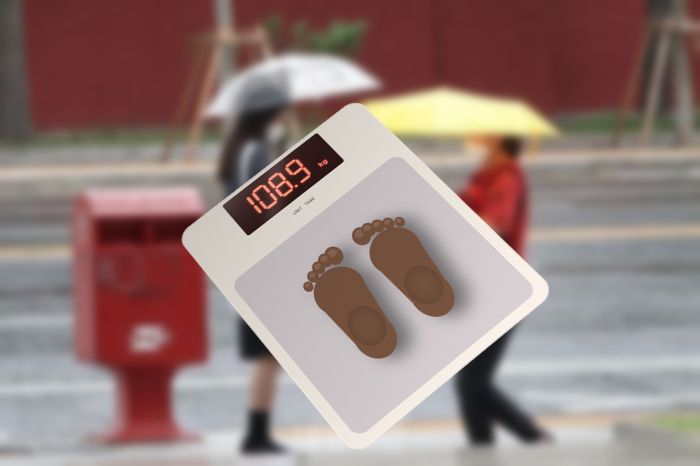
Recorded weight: 108.9 kg
